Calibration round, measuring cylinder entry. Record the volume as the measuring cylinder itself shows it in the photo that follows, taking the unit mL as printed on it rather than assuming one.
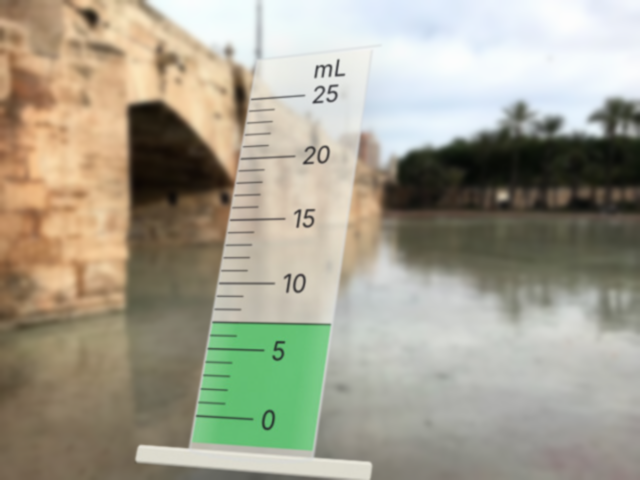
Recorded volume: 7 mL
